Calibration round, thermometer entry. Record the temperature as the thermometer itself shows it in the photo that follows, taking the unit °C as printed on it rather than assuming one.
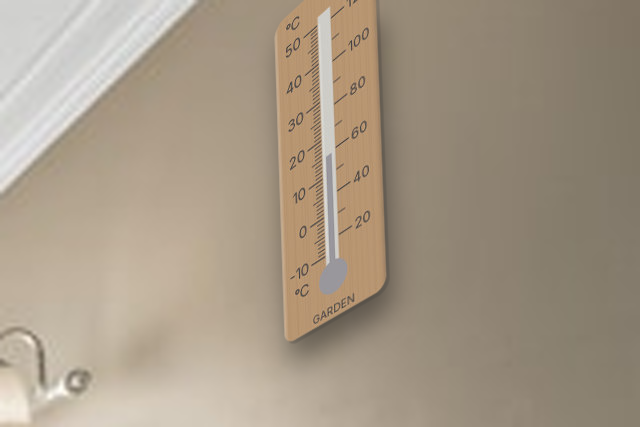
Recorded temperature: 15 °C
